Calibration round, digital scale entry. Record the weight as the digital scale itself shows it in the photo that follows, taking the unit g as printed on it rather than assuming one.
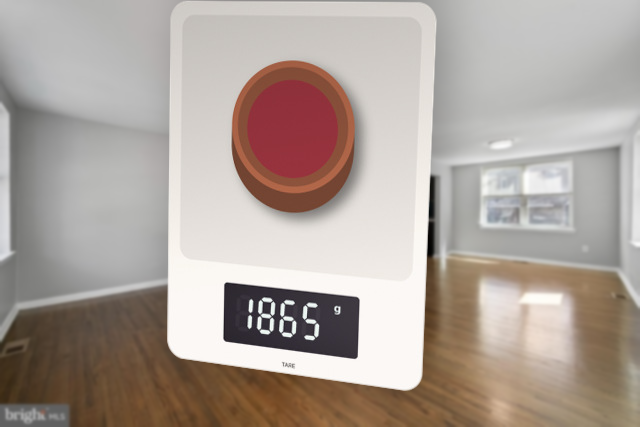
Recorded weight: 1865 g
